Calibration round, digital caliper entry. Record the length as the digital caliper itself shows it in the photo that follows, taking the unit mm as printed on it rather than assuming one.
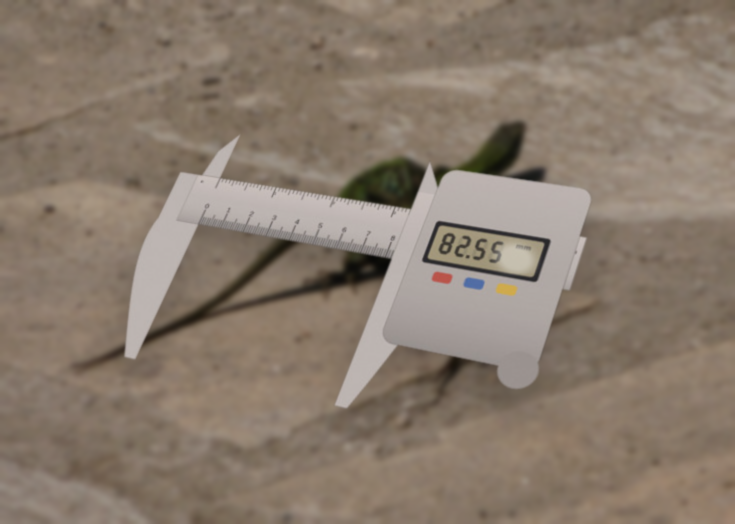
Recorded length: 82.55 mm
